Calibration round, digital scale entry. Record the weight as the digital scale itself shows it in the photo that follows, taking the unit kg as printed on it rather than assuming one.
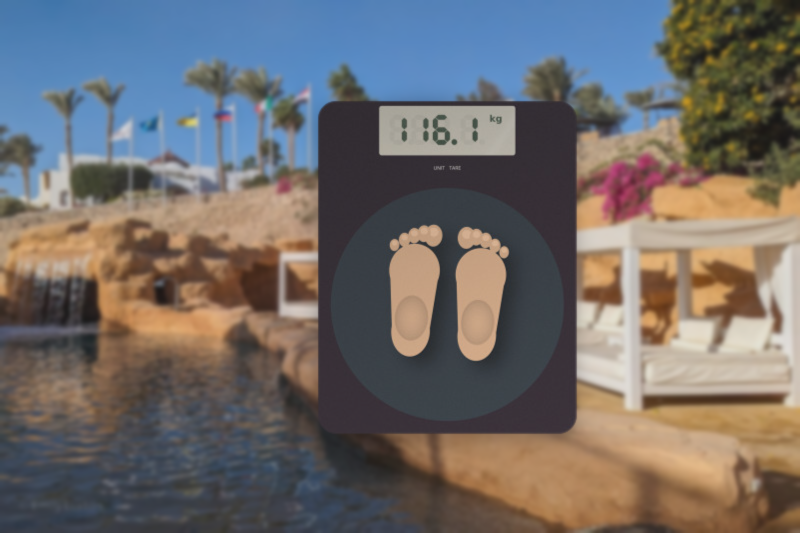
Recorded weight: 116.1 kg
